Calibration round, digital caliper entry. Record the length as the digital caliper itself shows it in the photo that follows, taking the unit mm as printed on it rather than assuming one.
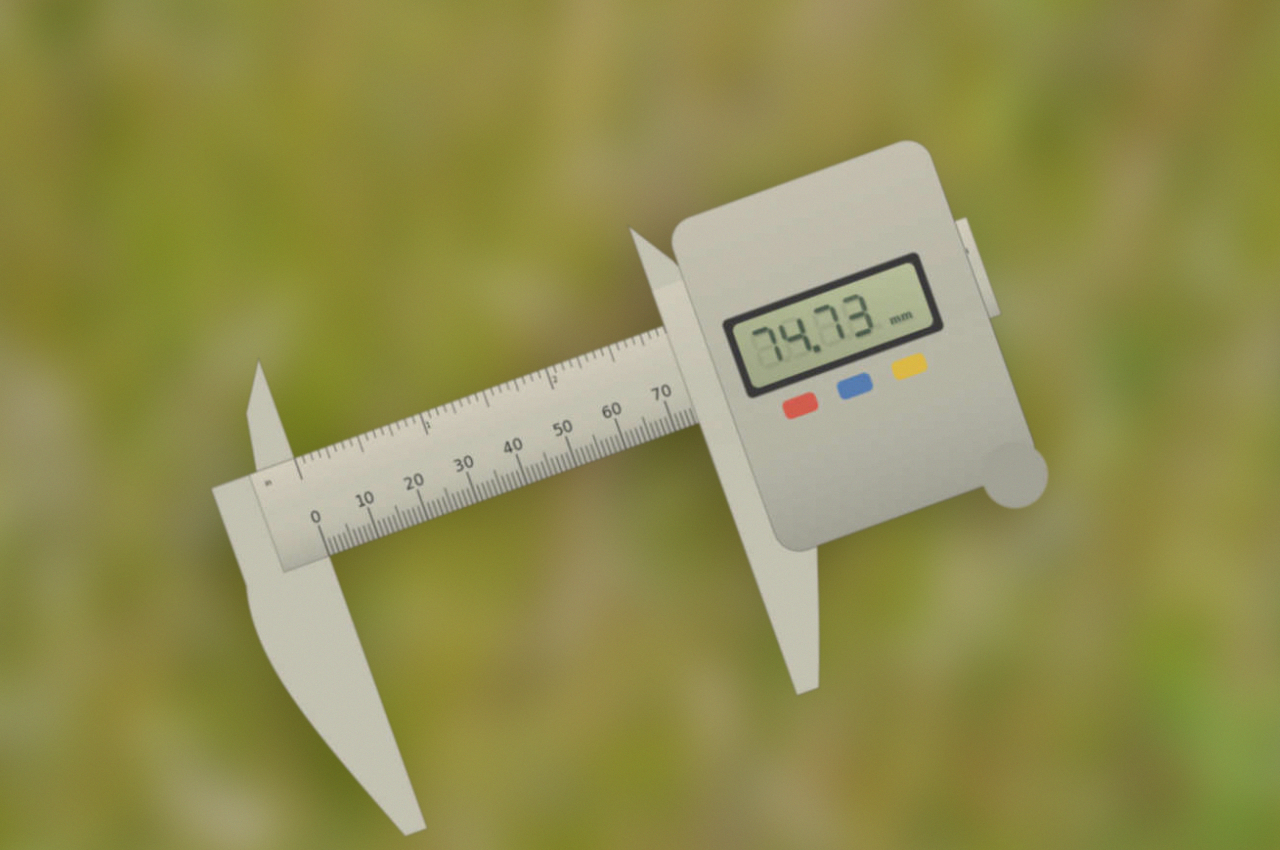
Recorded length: 74.73 mm
